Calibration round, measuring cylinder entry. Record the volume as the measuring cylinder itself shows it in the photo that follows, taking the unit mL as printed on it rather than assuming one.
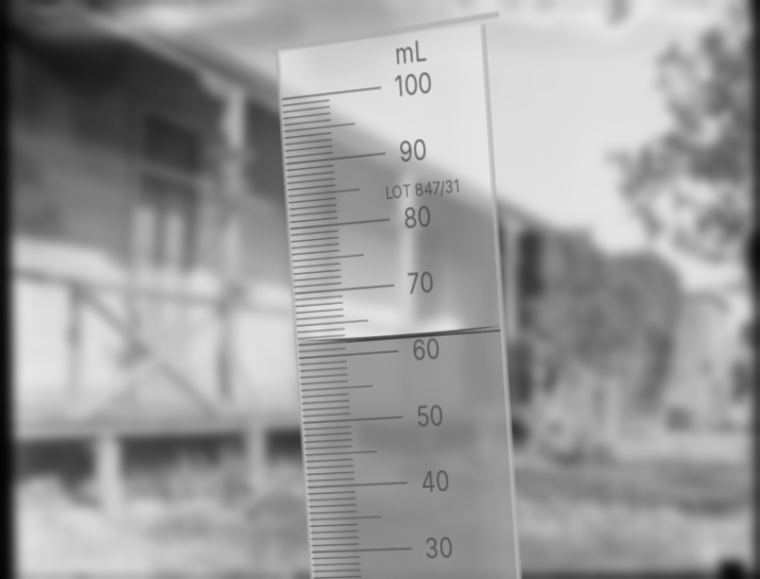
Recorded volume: 62 mL
